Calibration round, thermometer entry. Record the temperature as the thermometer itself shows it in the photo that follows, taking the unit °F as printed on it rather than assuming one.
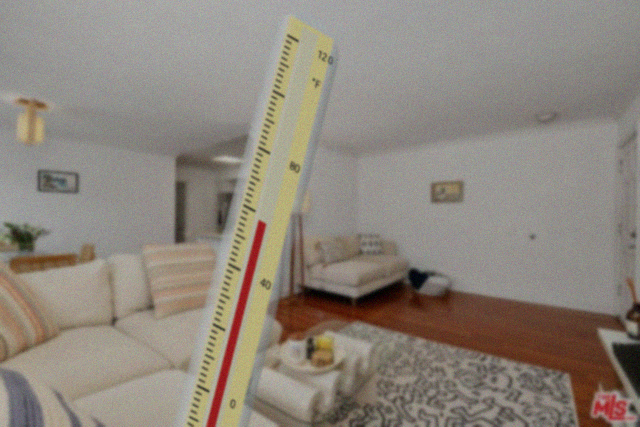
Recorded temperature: 58 °F
